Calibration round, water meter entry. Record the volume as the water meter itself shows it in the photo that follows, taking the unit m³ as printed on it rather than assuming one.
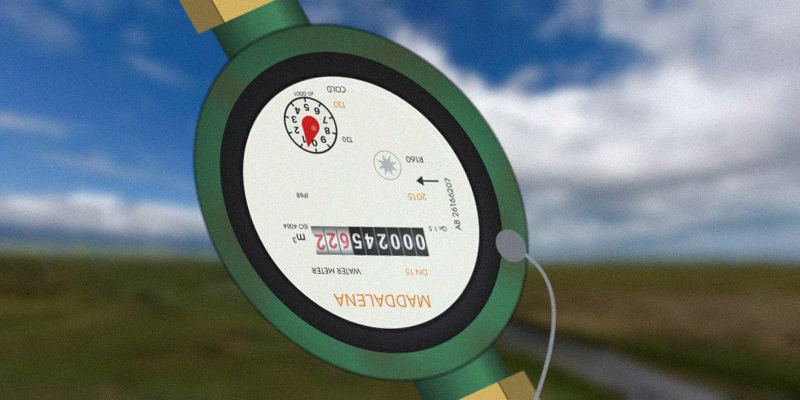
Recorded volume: 245.6220 m³
